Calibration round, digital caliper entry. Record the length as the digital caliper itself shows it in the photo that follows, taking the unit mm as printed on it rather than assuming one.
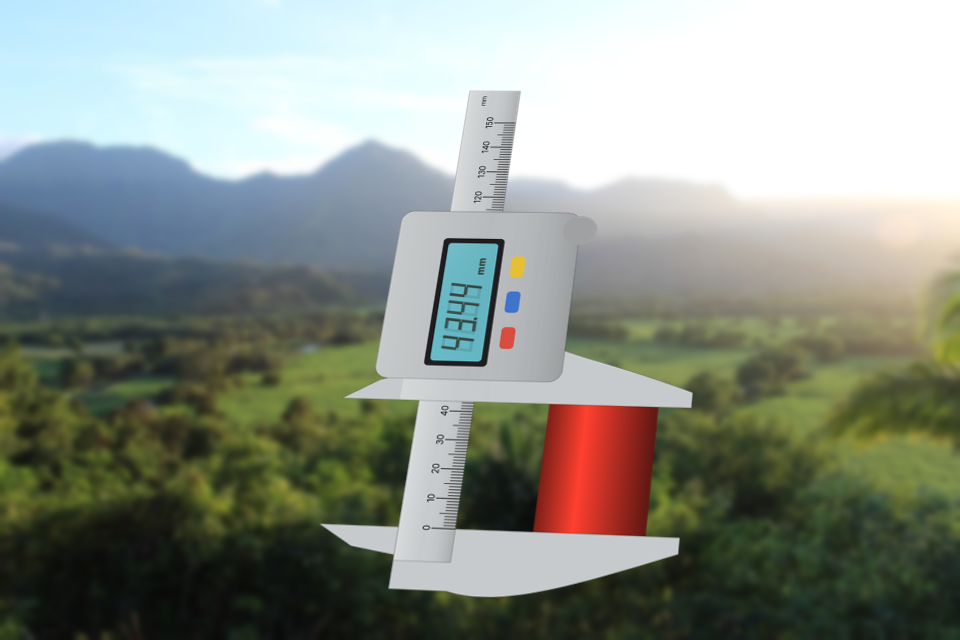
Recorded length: 43.44 mm
